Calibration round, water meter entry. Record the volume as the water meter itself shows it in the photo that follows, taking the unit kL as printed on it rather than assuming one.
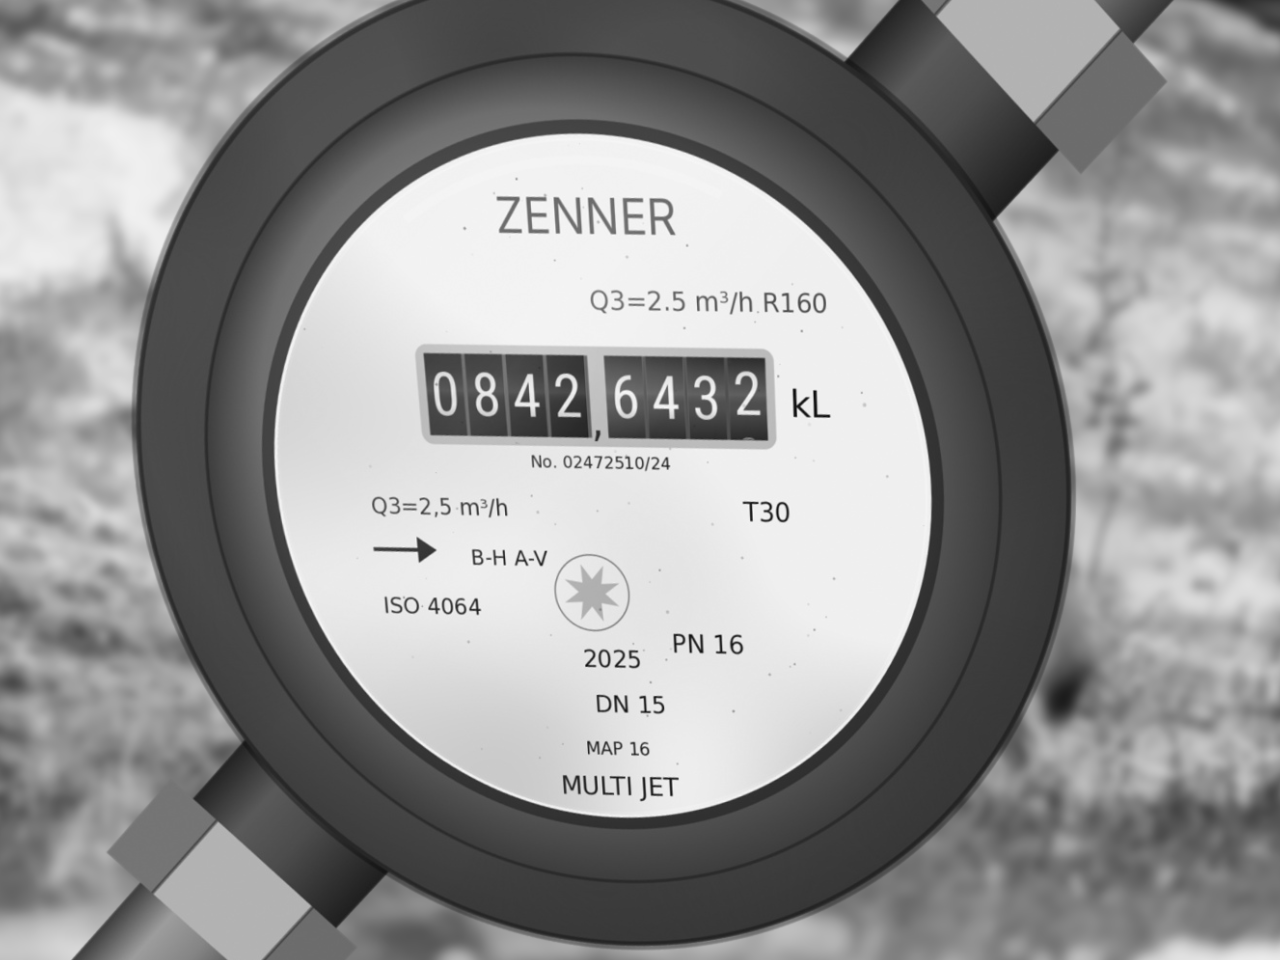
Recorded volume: 842.6432 kL
